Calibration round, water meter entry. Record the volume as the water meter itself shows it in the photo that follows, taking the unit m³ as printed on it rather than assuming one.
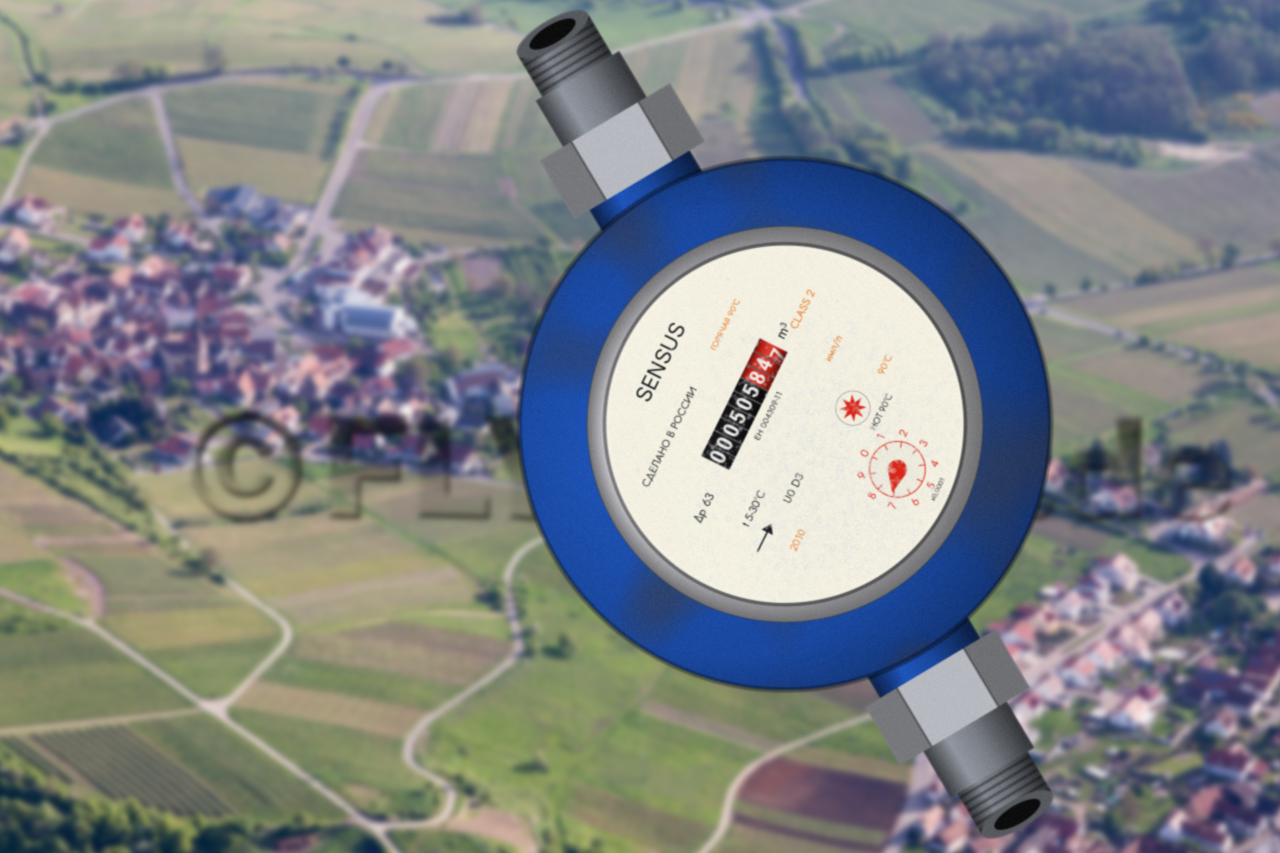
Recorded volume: 505.8467 m³
